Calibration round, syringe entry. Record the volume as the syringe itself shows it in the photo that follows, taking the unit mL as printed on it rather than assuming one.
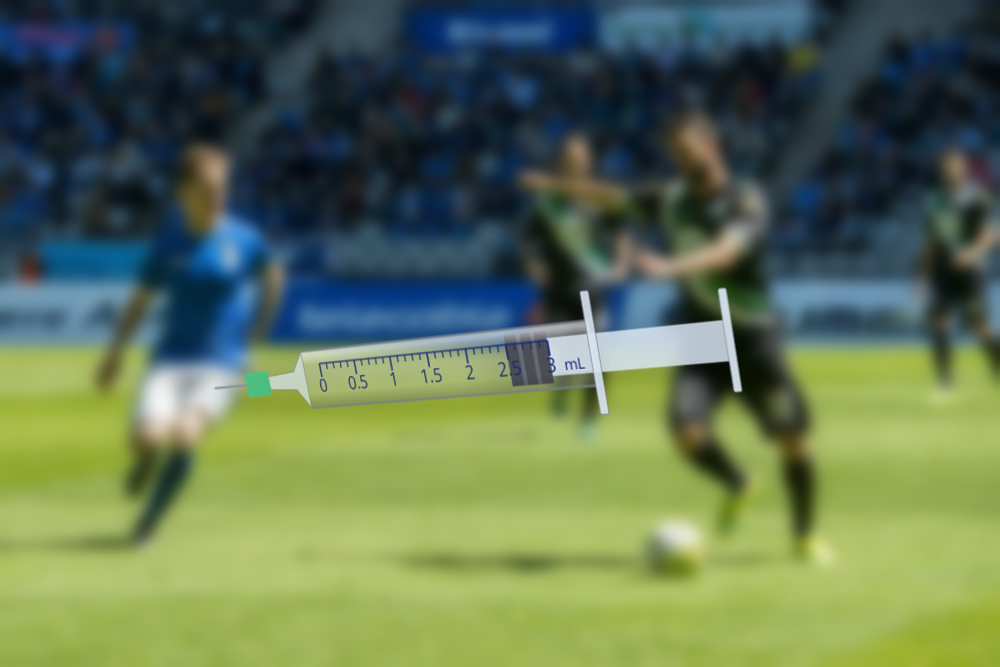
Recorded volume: 2.5 mL
